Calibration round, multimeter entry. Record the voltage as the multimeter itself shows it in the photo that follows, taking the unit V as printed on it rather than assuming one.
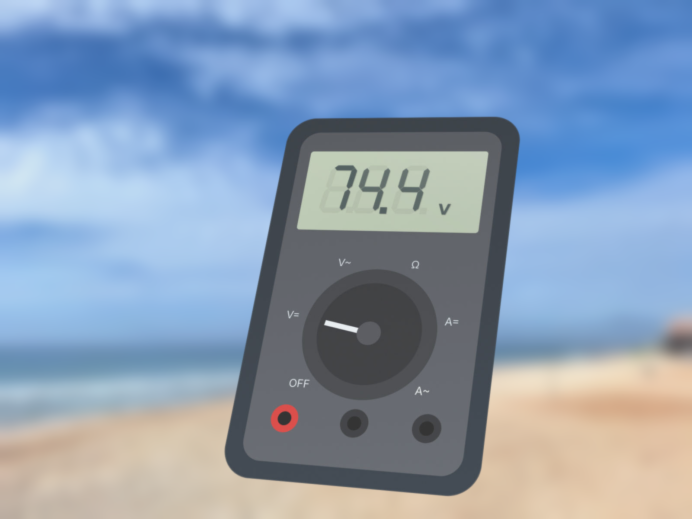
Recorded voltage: 74.4 V
